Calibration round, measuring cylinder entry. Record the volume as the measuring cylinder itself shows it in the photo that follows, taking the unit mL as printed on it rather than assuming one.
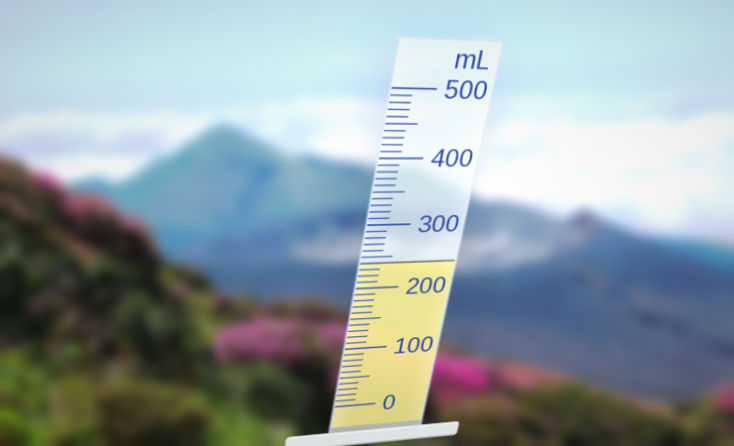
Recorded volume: 240 mL
